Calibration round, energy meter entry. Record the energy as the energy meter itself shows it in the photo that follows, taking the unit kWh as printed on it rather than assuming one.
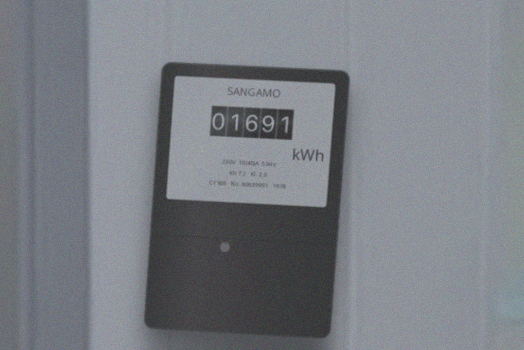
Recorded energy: 1691 kWh
